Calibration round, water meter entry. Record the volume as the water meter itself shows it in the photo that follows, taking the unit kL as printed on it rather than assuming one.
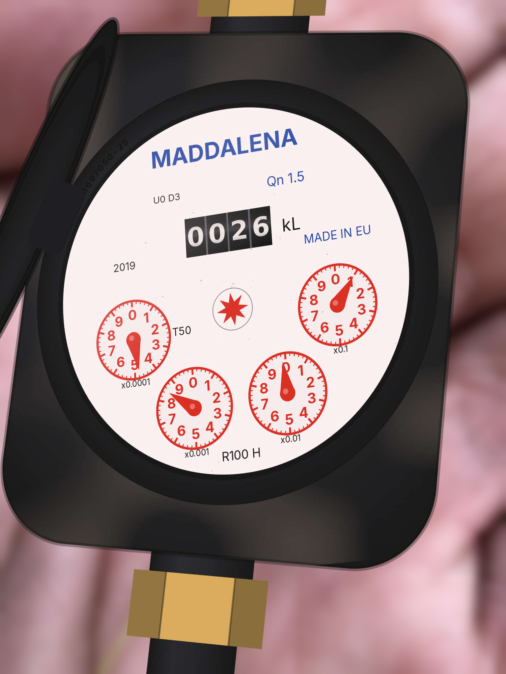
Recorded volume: 26.0984 kL
